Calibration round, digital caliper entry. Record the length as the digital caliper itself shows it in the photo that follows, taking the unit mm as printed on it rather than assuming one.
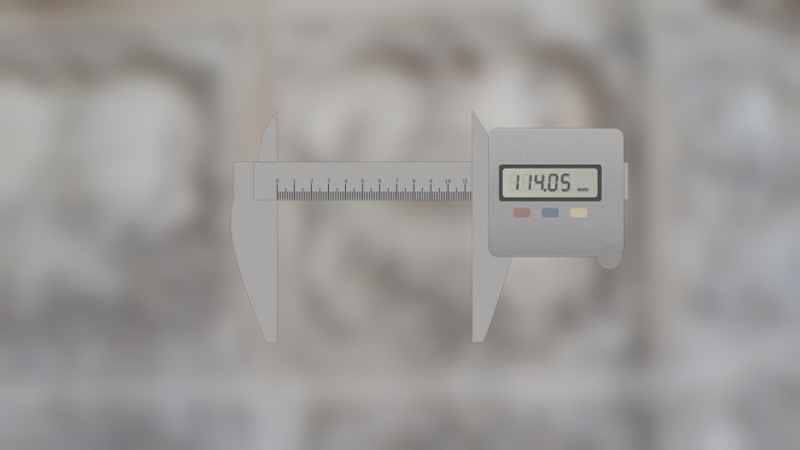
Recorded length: 114.05 mm
